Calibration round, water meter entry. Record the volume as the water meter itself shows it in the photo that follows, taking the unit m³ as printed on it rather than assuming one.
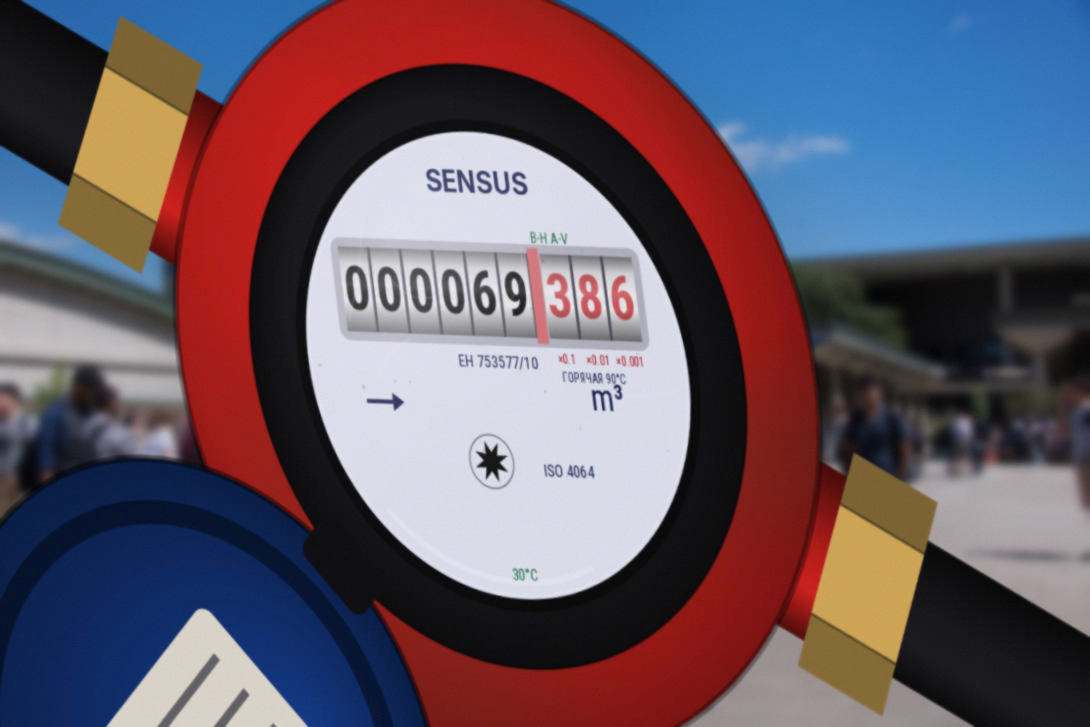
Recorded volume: 69.386 m³
